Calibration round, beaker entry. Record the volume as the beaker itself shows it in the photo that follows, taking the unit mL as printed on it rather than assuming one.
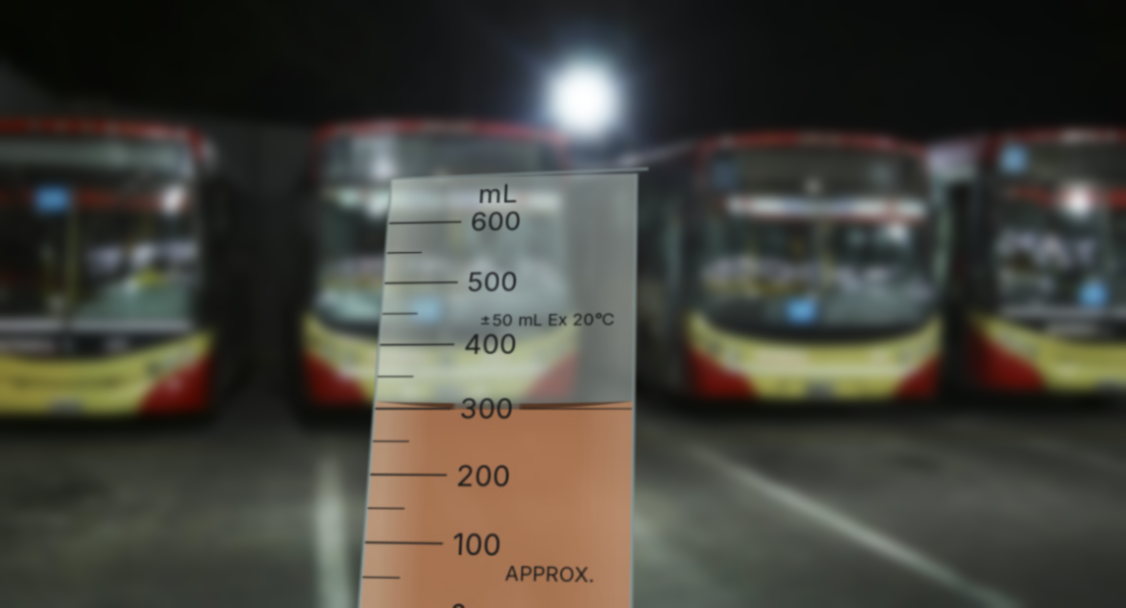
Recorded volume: 300 mL
